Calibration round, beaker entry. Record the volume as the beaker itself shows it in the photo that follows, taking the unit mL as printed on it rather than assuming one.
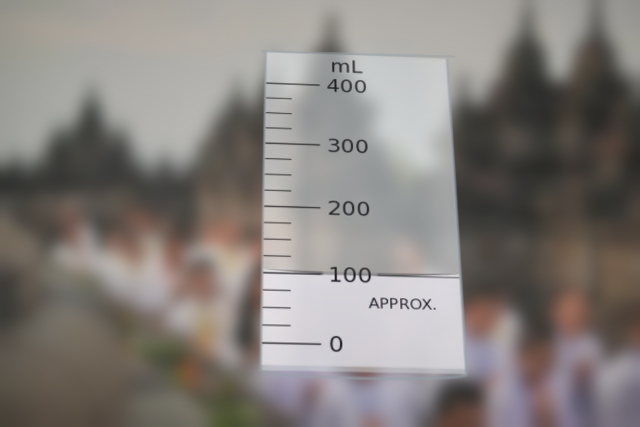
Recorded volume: 100 mL
